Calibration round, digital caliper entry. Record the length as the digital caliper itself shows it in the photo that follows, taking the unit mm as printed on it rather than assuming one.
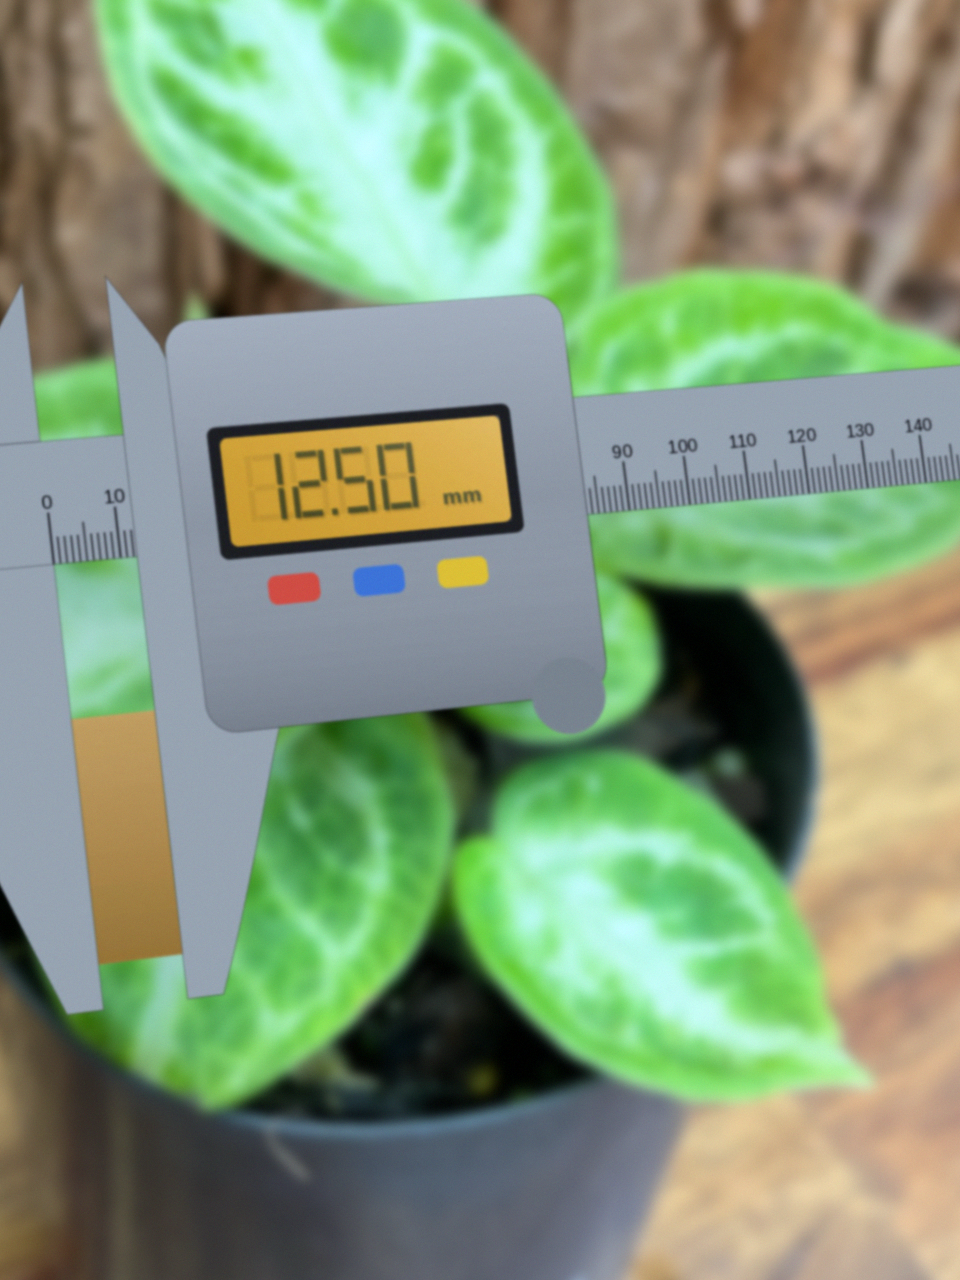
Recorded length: 12.50 mm
